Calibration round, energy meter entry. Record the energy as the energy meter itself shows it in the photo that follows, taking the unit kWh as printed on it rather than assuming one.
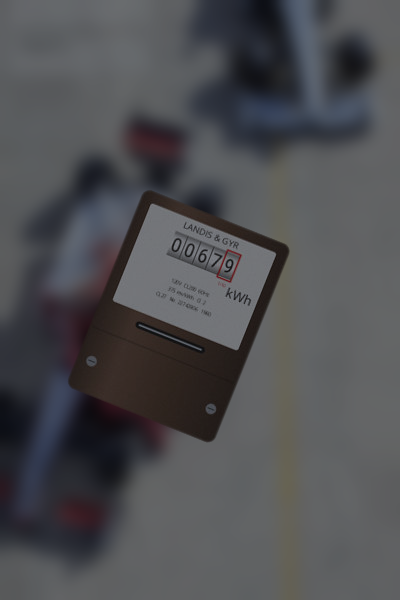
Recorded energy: 67.9 kWh
